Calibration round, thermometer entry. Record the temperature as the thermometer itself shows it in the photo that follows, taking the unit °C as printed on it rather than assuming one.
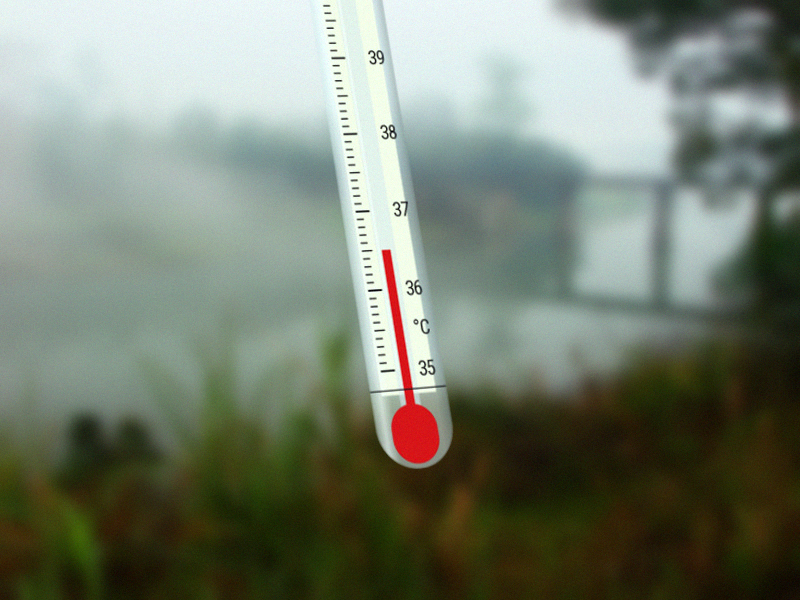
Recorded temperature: 36.5 °C
